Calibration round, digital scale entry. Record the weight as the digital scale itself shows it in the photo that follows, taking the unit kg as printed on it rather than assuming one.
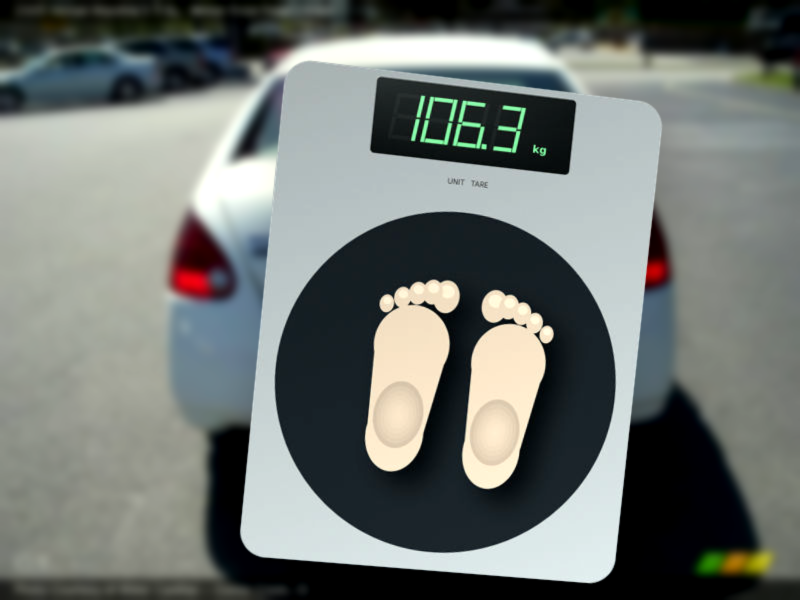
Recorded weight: 106.3 kg
